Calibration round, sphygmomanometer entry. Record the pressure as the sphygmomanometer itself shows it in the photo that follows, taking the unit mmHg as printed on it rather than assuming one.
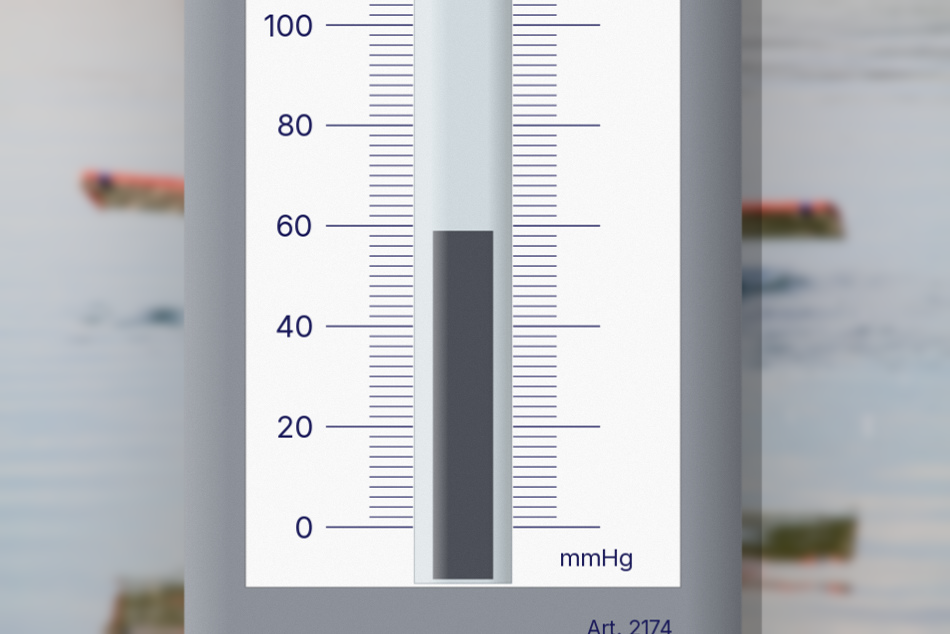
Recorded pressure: 59 mmHg
